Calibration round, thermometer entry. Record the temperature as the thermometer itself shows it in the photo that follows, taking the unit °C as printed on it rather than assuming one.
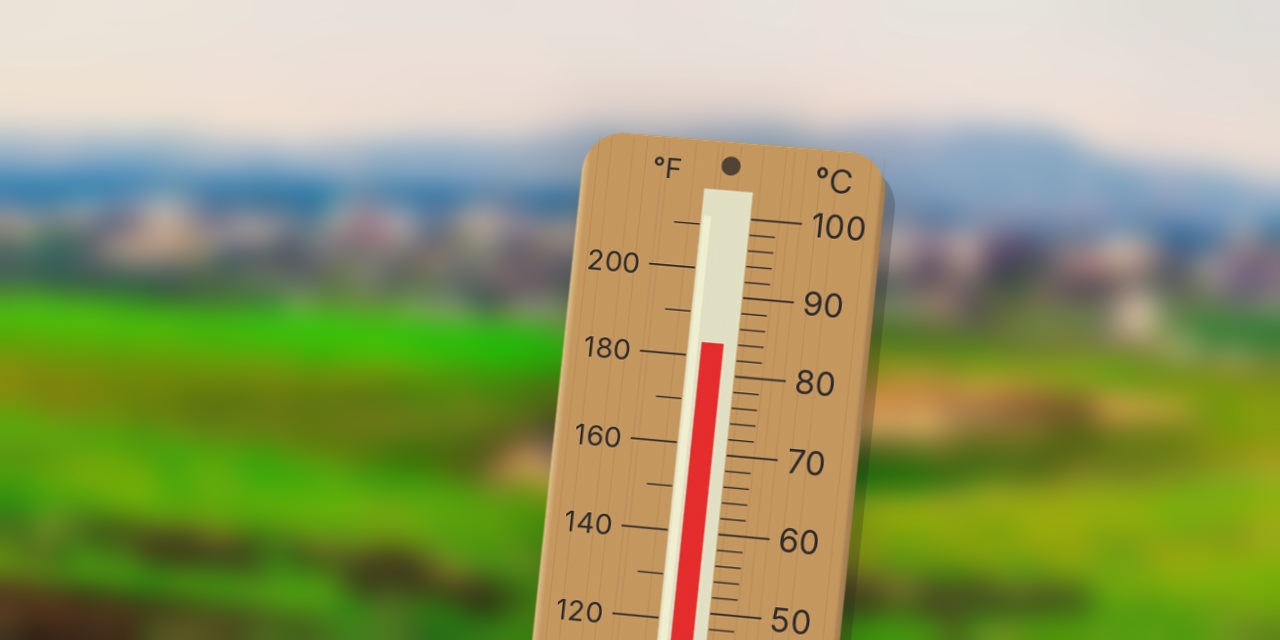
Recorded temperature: 84 °C
